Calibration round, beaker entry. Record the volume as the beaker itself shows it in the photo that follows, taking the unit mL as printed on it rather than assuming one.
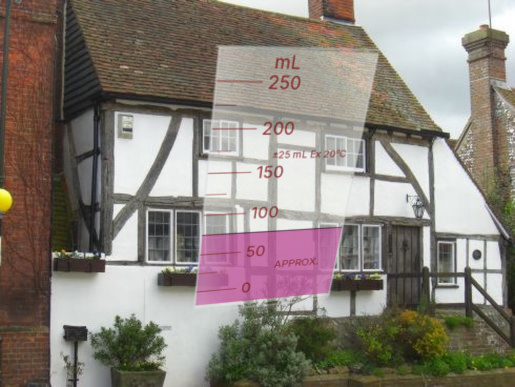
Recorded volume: 75 mL
